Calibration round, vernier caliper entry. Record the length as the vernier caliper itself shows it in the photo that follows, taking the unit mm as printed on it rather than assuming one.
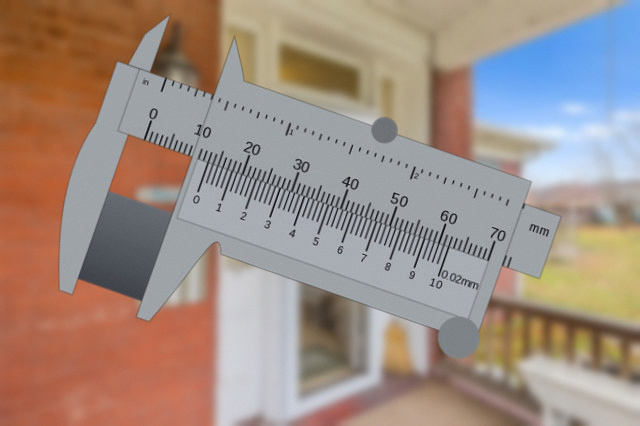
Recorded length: 13.0 mm
